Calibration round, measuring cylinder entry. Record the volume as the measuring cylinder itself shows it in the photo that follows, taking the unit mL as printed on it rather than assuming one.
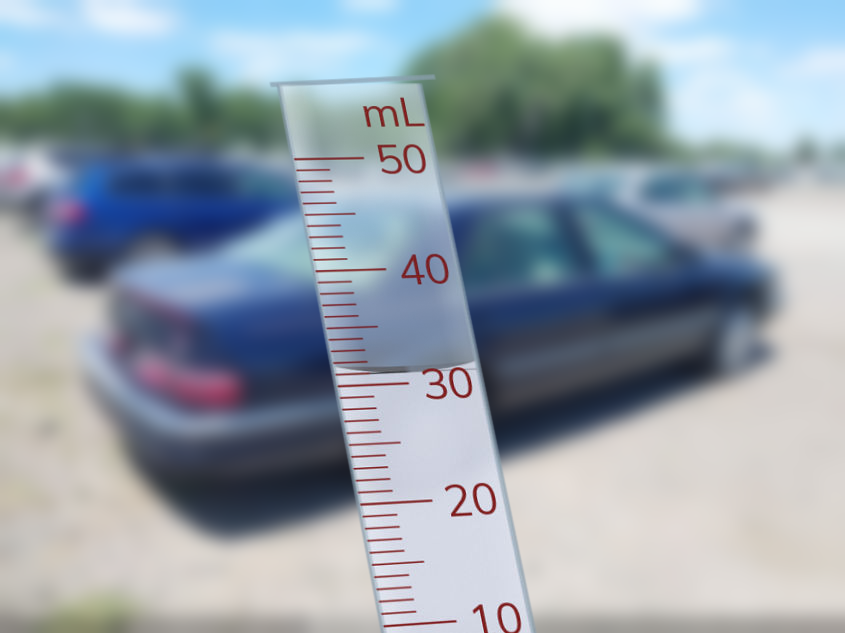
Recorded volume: 31 mL
